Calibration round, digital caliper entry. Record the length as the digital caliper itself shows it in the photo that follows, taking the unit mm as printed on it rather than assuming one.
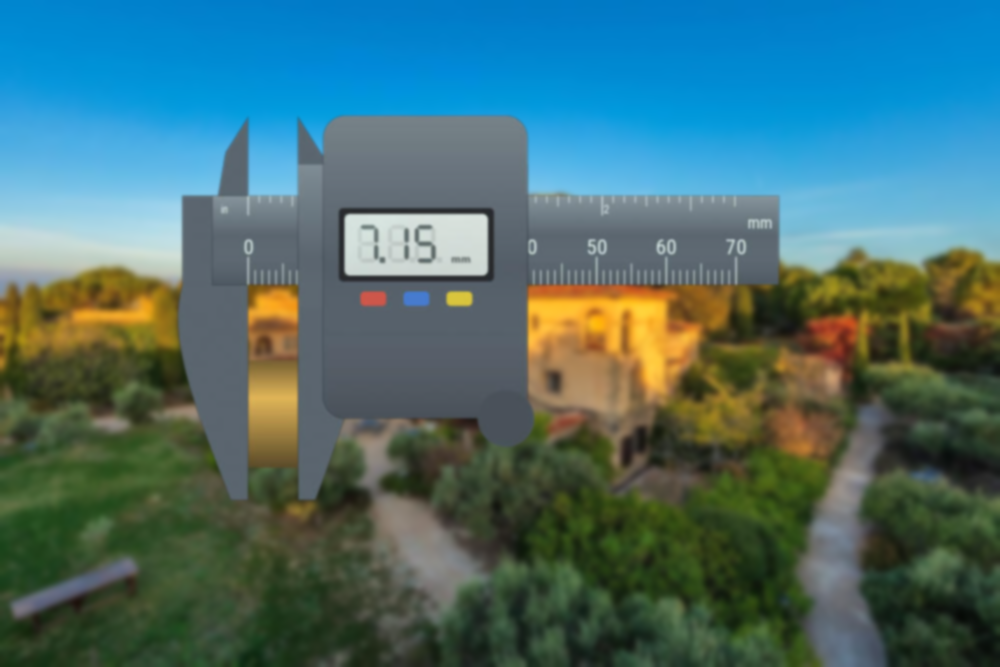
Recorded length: 7.15 mm
